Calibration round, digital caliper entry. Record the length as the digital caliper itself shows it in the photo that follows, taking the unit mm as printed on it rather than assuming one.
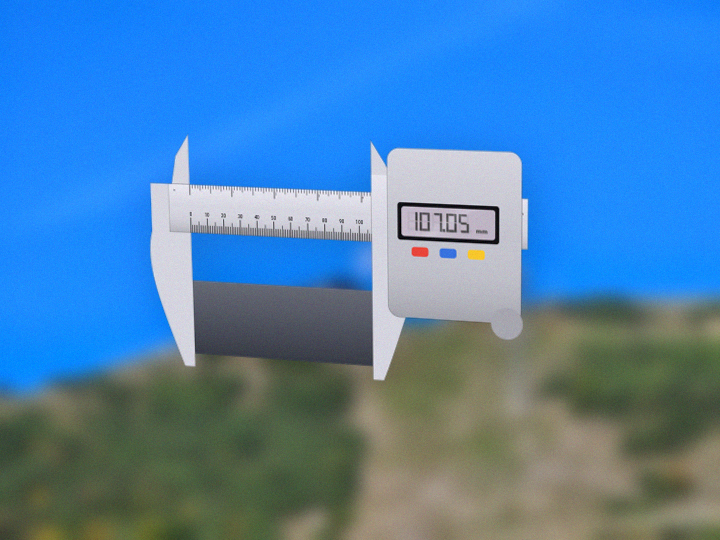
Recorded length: 107.05 mm
